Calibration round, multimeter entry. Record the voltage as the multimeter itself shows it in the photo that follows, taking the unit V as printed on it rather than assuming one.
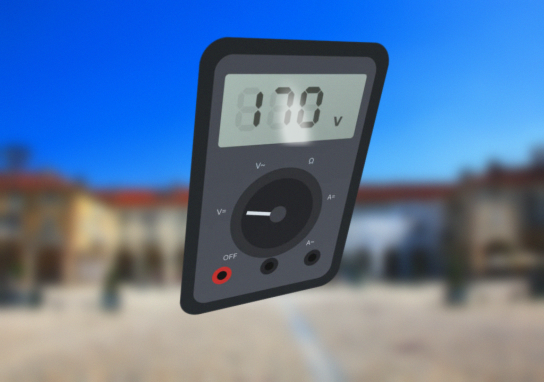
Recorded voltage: 170 V
